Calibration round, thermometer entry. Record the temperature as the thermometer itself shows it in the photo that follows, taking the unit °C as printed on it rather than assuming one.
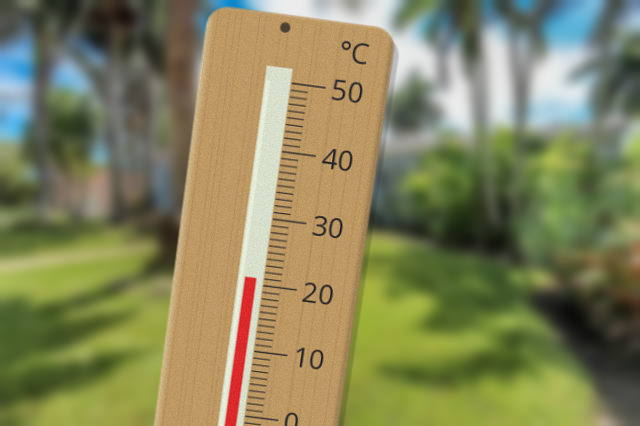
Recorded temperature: 21 °C
